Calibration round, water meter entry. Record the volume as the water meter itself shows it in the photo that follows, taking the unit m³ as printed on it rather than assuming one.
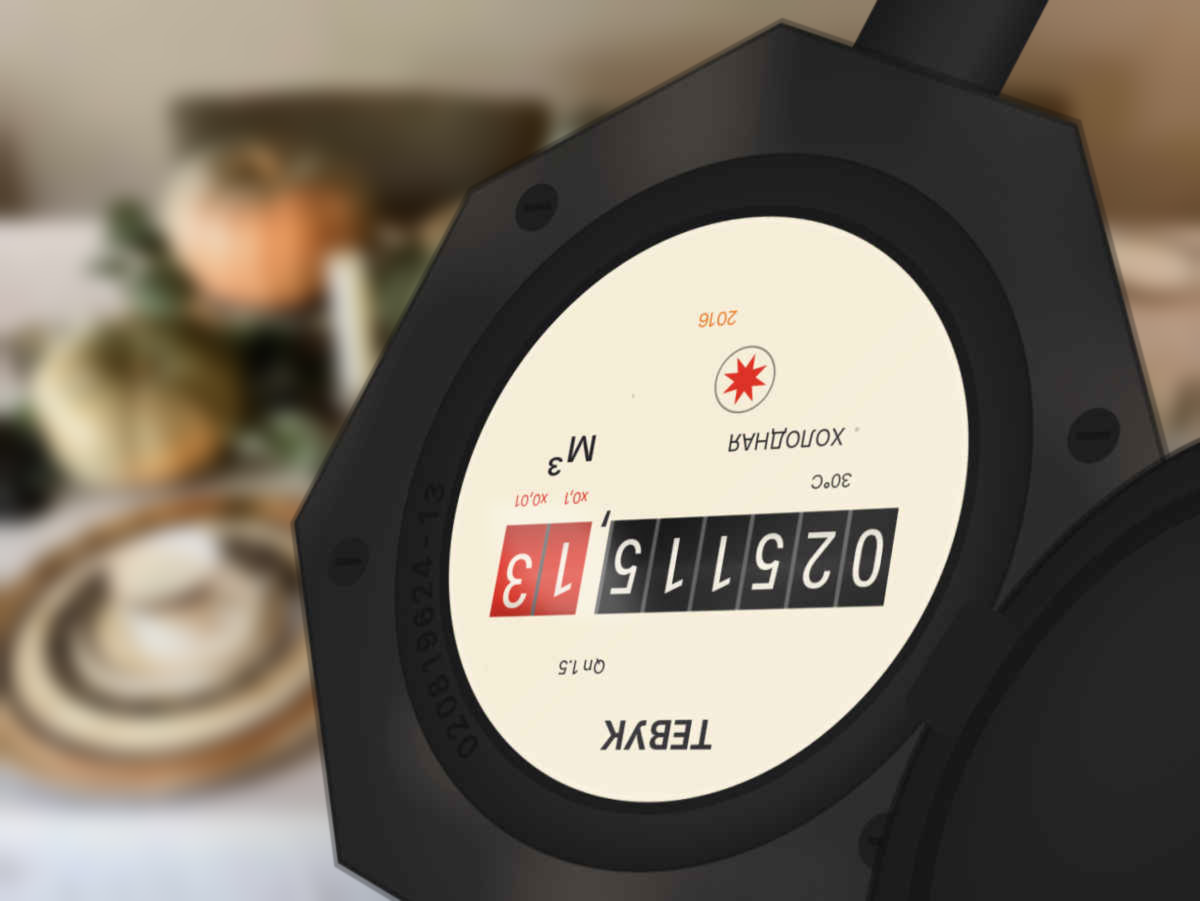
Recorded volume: 25115.13 m³
